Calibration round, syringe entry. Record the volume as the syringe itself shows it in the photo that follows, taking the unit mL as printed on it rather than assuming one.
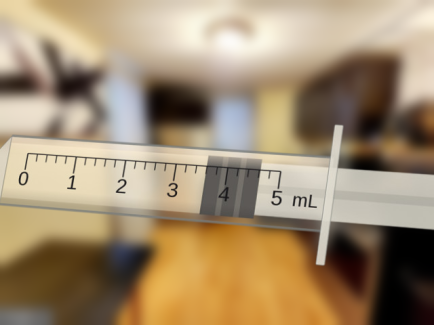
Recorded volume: 3.6 mL
